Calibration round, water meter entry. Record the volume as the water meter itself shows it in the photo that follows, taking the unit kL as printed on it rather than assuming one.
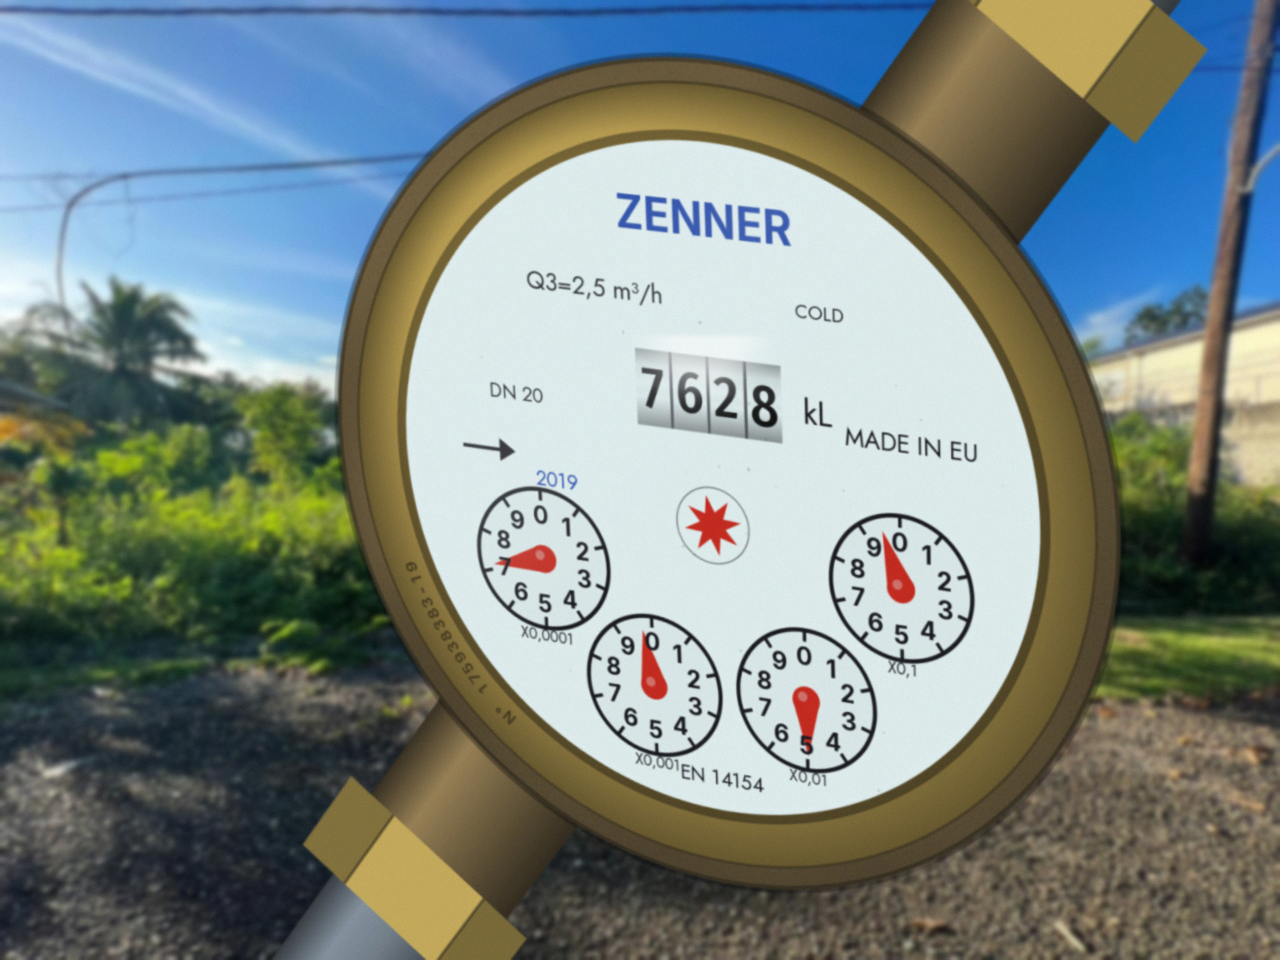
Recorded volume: 7627.9497 kL
